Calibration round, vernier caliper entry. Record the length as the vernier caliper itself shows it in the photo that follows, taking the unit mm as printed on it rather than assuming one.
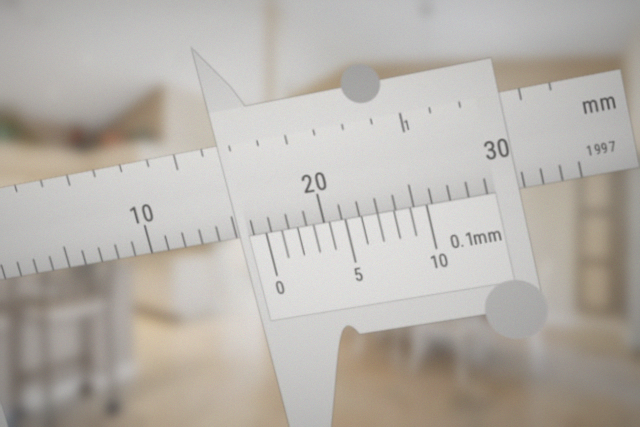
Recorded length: 16.7 mm
